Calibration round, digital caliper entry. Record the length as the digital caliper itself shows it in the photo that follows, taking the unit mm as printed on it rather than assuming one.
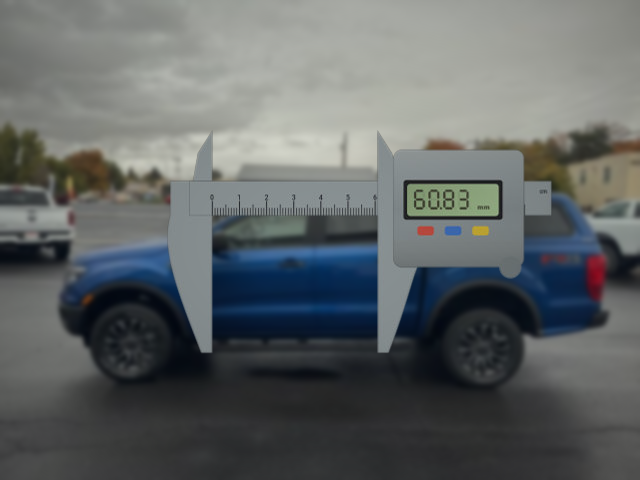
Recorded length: 60.83 mm
